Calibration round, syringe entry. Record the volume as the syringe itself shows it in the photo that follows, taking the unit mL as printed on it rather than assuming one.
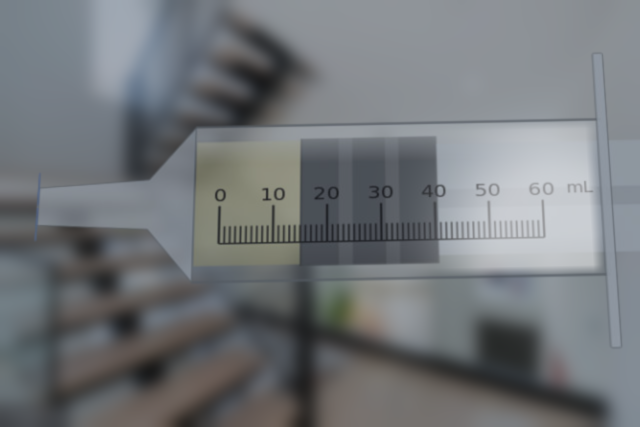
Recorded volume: 15 mL
